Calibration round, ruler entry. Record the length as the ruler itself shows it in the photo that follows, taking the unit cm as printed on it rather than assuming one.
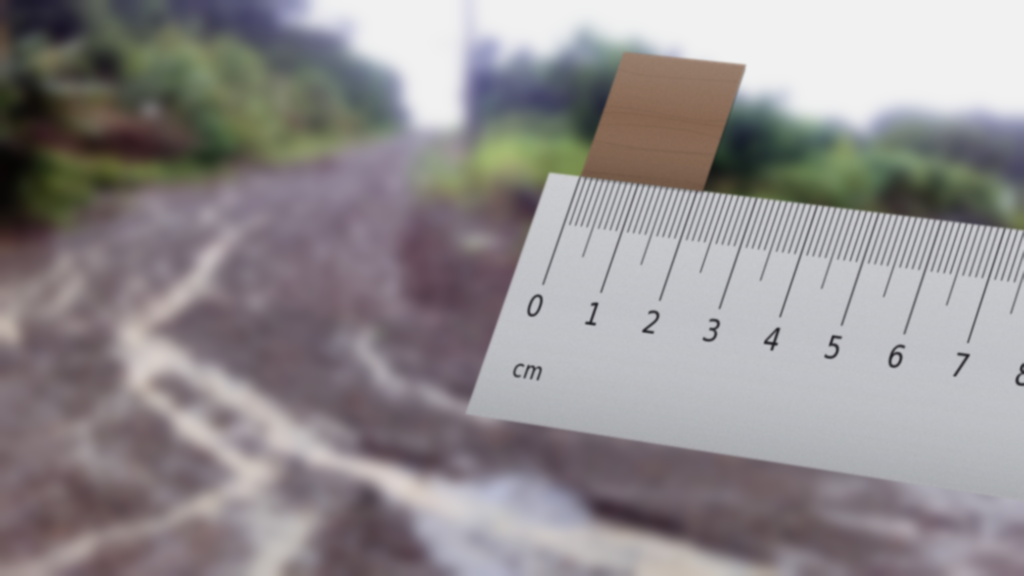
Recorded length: 2.1 cm
